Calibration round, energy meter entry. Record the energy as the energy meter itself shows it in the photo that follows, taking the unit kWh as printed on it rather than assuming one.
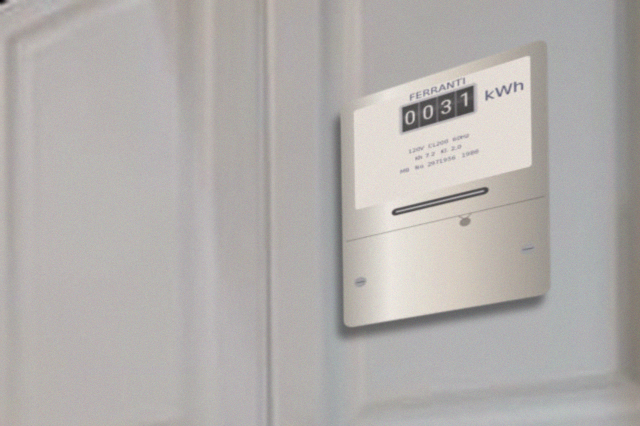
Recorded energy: 31 kWh
